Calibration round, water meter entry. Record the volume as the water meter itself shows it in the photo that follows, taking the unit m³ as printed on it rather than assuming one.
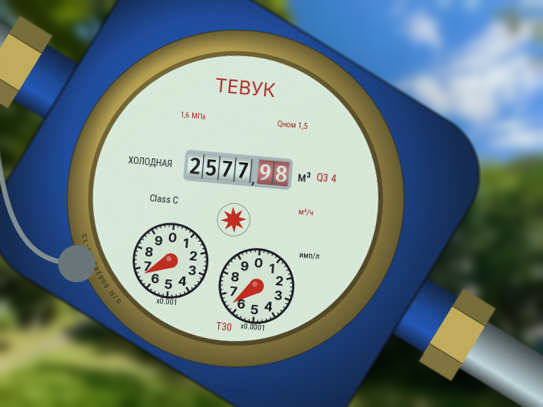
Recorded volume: 2577.9866 m³
